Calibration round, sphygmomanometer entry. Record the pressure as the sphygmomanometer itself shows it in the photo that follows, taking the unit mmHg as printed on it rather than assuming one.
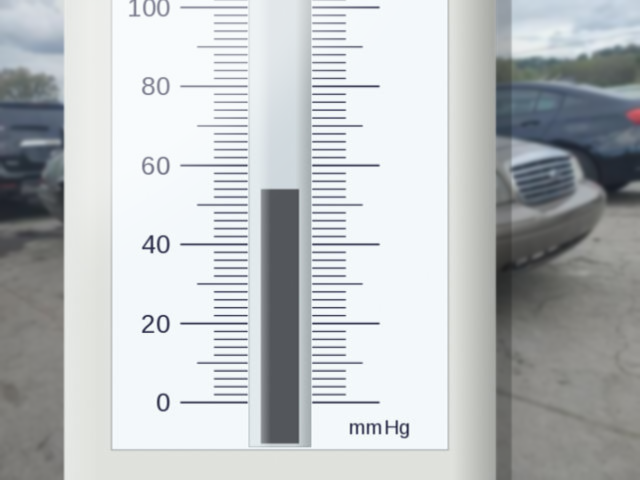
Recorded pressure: 54 mmHg
